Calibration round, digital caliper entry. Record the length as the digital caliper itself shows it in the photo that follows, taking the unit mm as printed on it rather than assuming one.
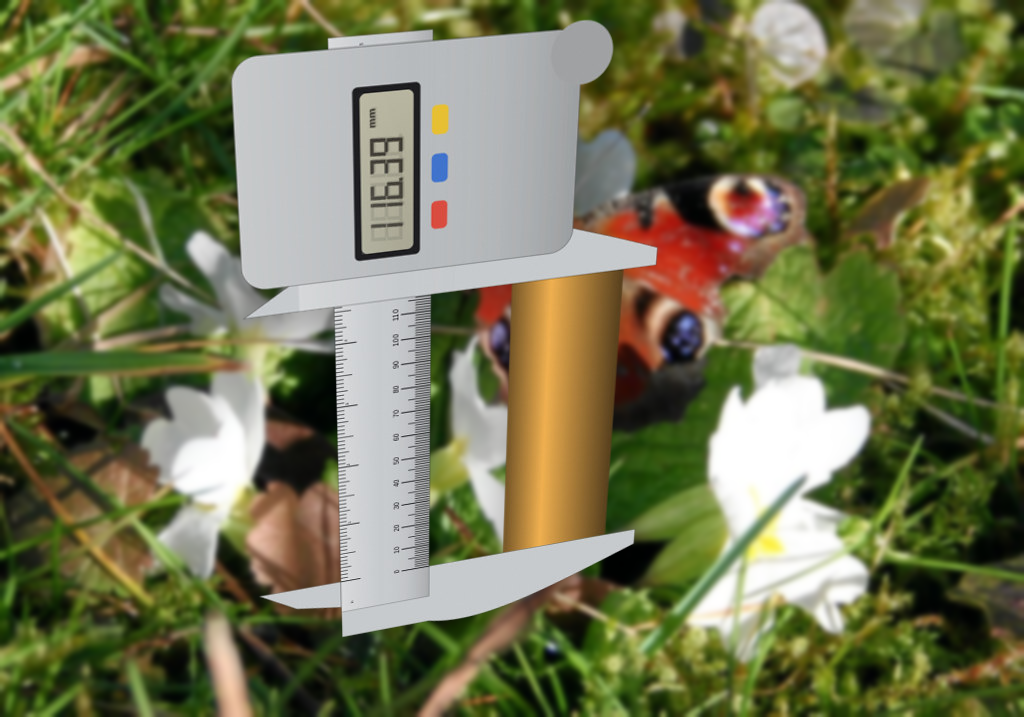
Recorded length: 116.39 mm
